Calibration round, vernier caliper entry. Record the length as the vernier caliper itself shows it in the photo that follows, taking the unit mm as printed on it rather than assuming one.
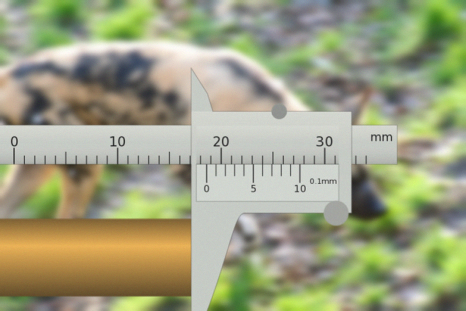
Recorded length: 18.6 mm
